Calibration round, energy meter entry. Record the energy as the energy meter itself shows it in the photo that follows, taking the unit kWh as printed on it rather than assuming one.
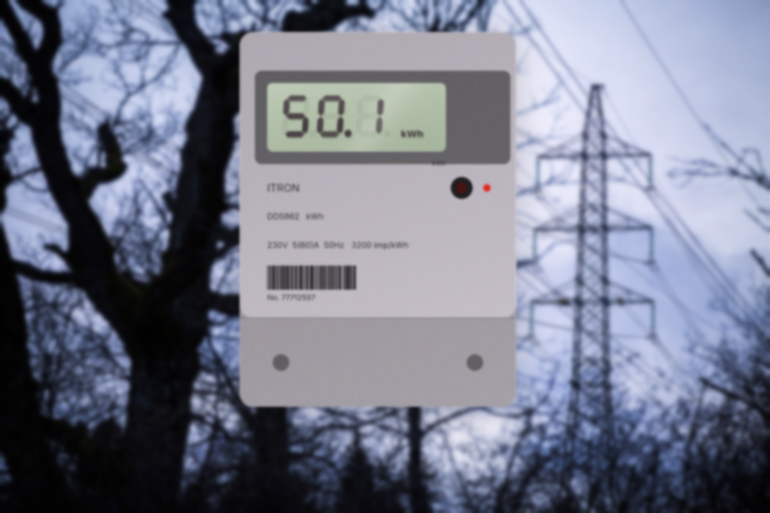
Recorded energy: 50.1 kWh
